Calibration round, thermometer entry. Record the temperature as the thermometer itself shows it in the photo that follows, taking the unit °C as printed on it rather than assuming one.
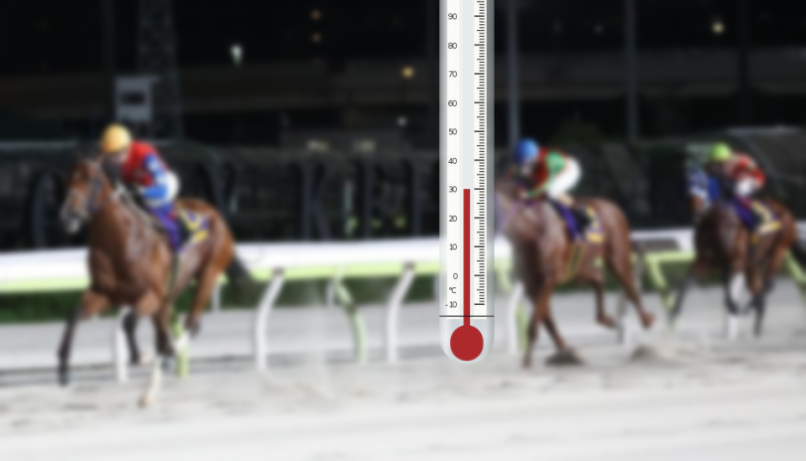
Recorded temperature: 30 °C
